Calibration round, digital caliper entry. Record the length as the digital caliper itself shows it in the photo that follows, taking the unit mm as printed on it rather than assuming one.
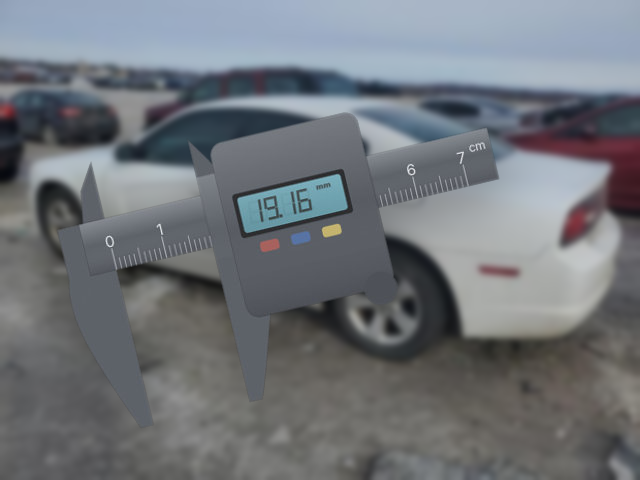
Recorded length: 19.16 mm
